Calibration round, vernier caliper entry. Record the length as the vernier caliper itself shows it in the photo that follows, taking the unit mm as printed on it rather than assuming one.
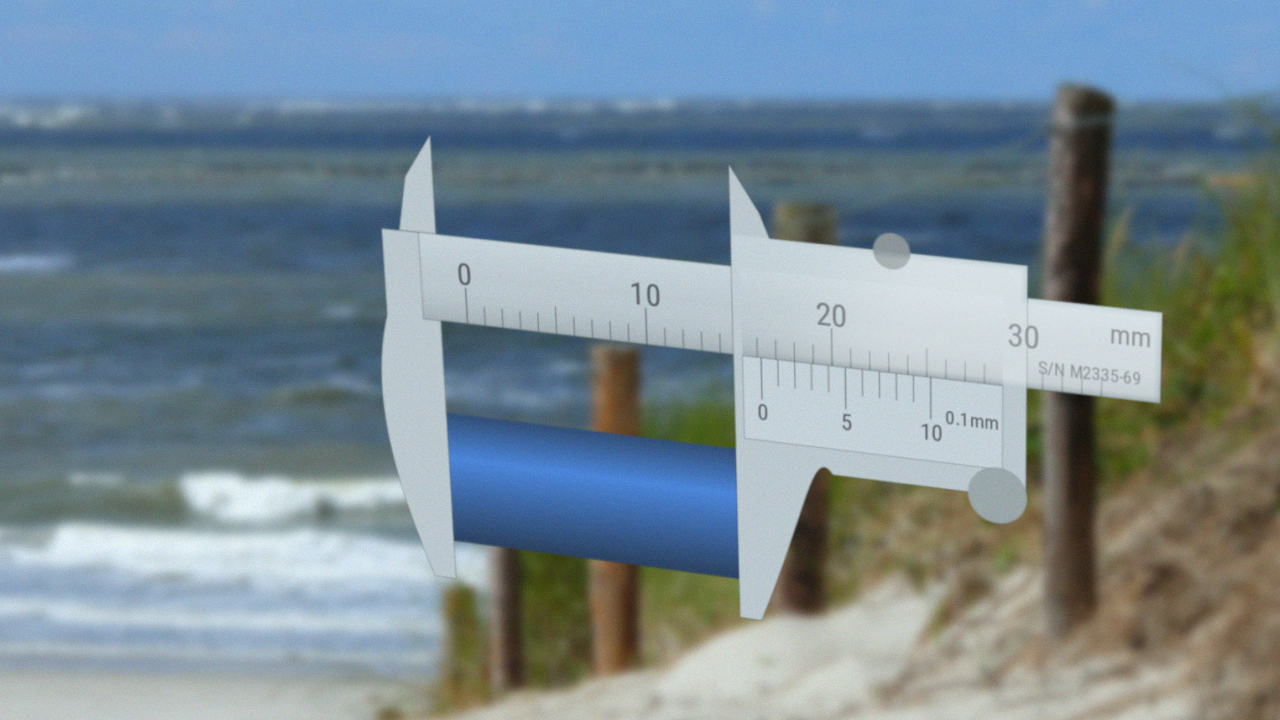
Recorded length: 16.2 mm
